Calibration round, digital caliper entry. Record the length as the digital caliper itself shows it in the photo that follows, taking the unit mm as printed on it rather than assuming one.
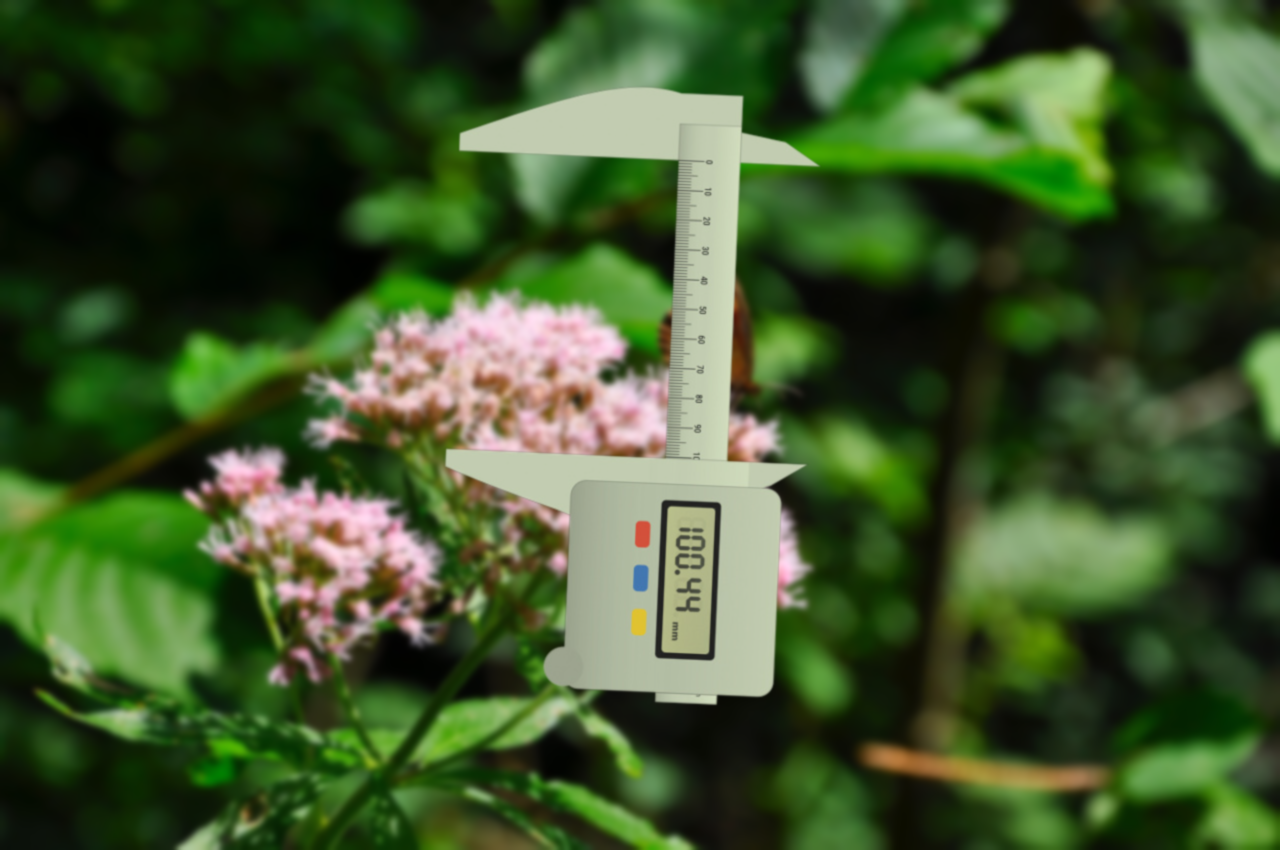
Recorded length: 100.44 mm
